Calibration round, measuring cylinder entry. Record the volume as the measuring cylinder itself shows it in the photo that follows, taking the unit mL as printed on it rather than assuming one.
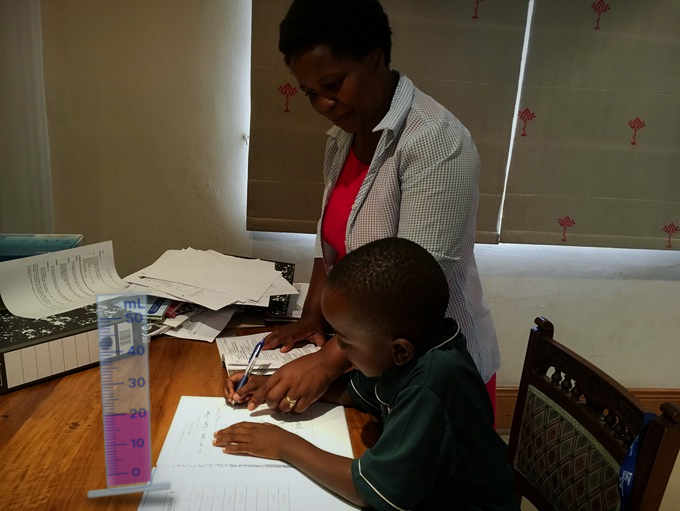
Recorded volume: 20 mL
